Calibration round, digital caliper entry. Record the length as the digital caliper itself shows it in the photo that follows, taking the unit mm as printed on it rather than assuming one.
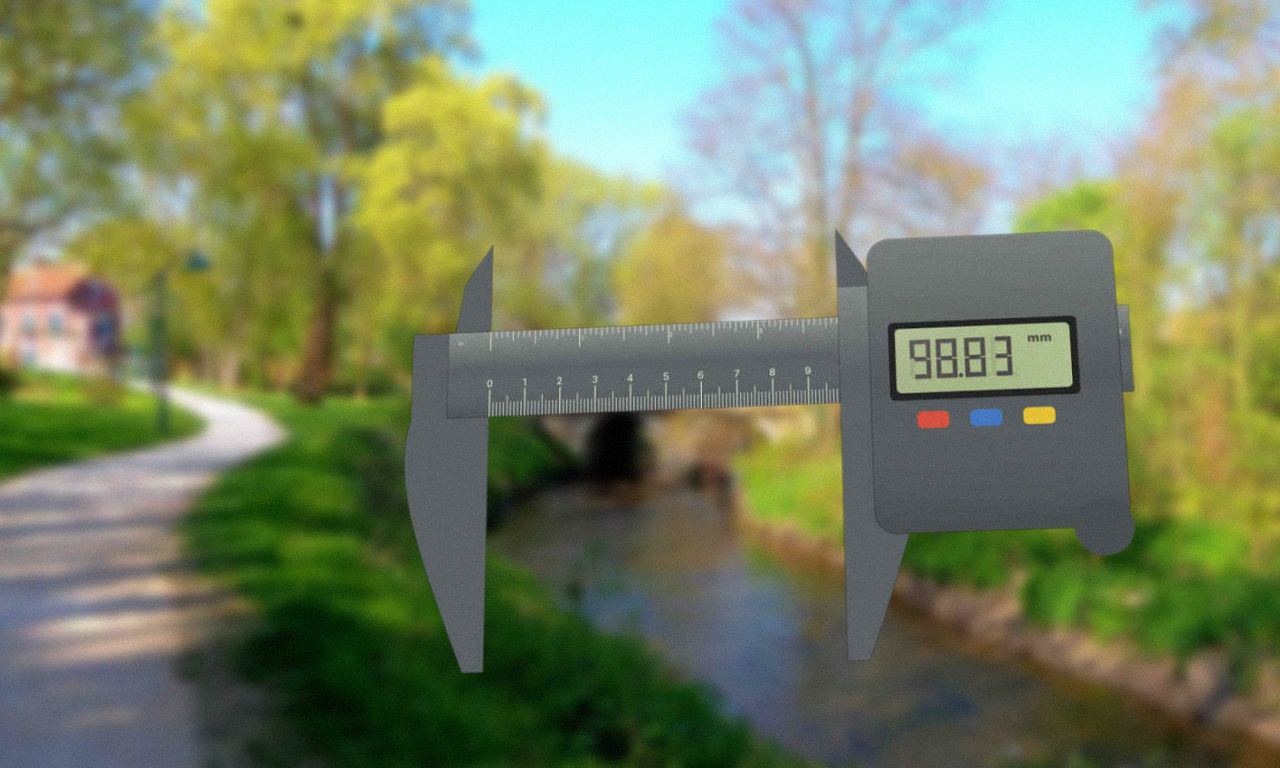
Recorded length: 98.83 mm
